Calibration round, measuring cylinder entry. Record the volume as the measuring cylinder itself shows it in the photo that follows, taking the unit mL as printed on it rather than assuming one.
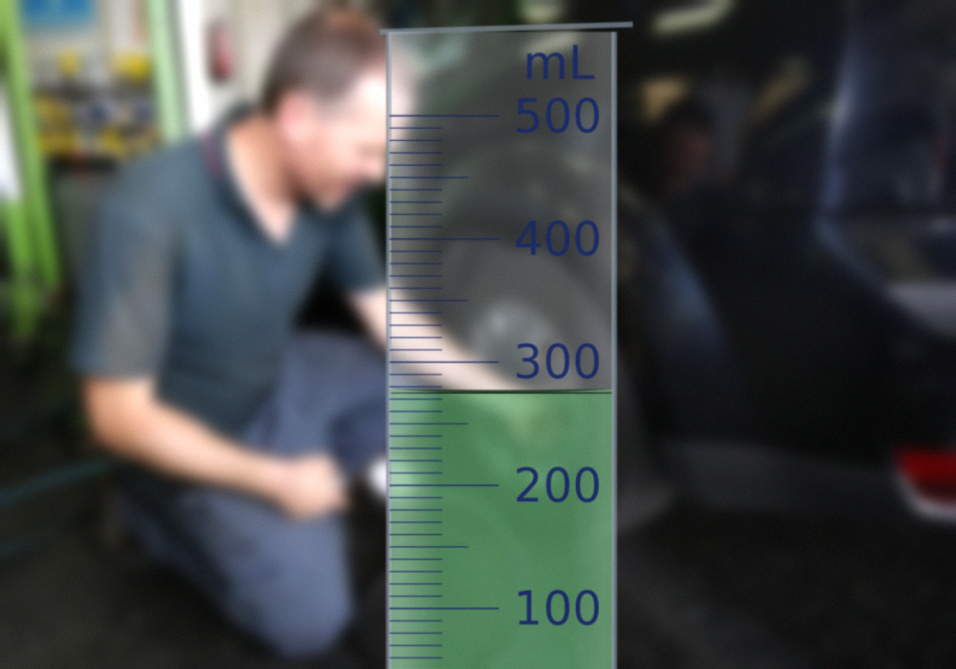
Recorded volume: 275 mL
